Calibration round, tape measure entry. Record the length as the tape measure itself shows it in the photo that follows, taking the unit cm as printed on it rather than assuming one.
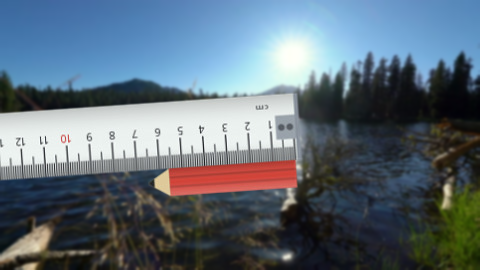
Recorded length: 6.5 cm
